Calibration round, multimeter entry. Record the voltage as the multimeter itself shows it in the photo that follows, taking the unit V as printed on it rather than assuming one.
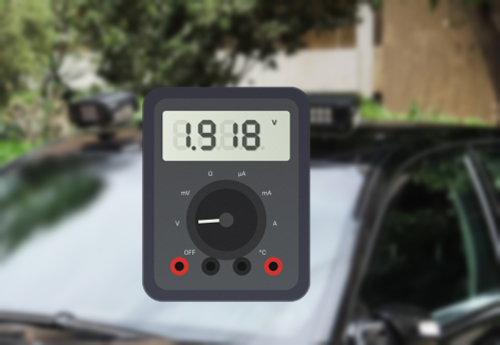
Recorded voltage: 1.918 V
